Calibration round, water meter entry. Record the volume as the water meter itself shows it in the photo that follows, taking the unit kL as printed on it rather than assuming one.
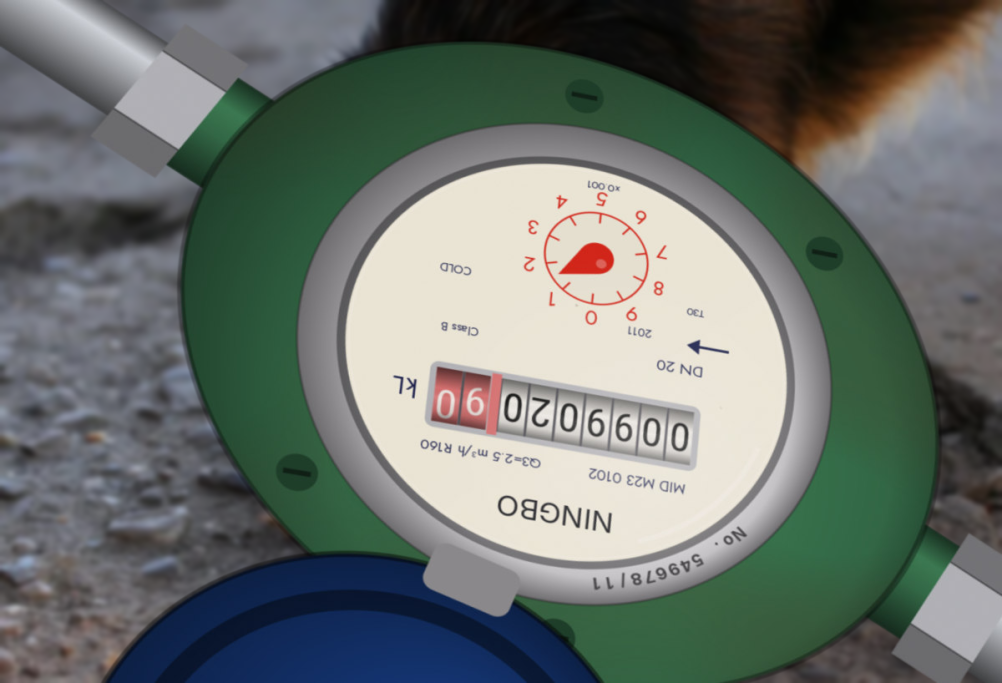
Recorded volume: 99020.901 kL
